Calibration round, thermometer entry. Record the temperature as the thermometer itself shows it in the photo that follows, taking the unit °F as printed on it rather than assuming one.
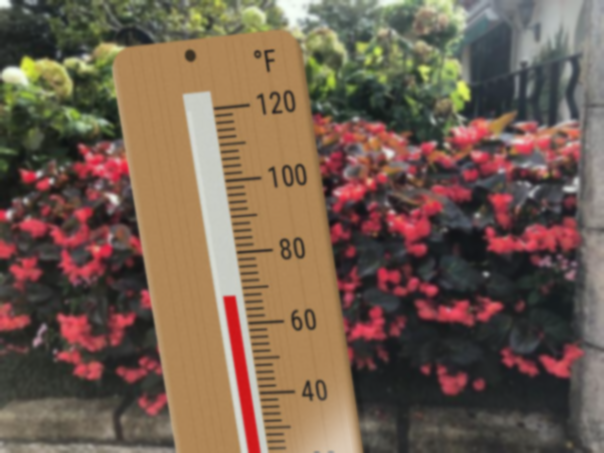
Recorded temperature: 68 °F
